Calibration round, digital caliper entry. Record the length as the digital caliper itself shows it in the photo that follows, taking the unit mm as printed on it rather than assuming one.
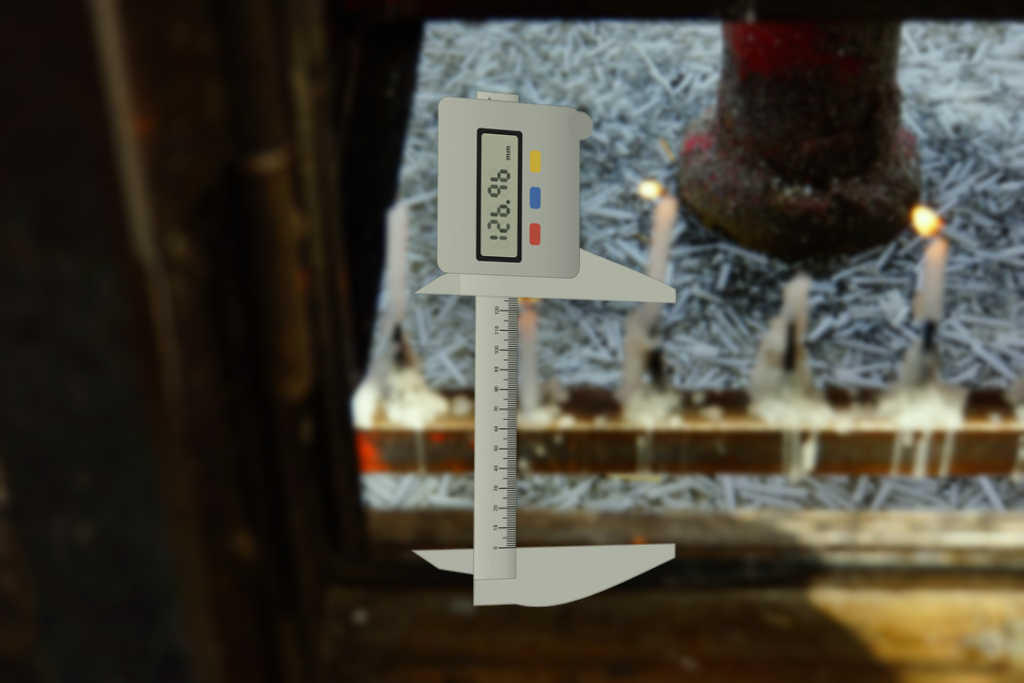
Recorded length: 126.96 mm
